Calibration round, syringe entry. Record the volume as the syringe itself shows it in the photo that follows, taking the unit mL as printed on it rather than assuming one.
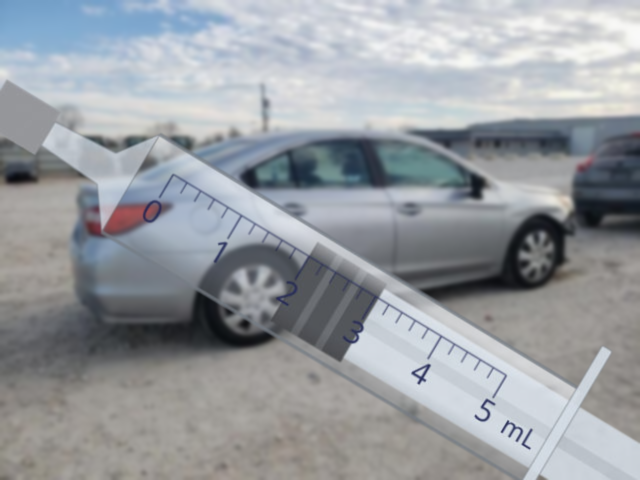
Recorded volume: 2 mL
